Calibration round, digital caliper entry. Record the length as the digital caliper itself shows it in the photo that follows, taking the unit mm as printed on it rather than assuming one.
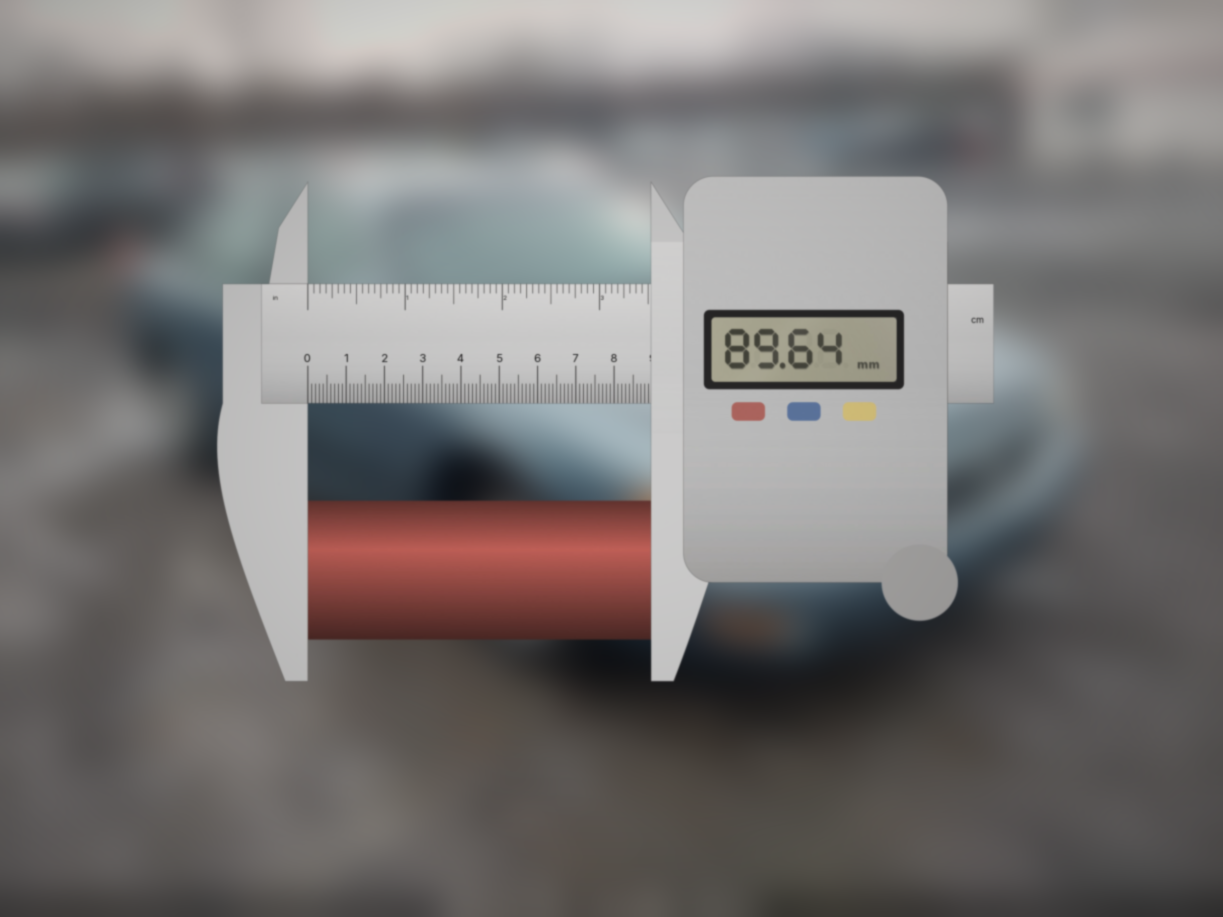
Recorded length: 89.64 mm
